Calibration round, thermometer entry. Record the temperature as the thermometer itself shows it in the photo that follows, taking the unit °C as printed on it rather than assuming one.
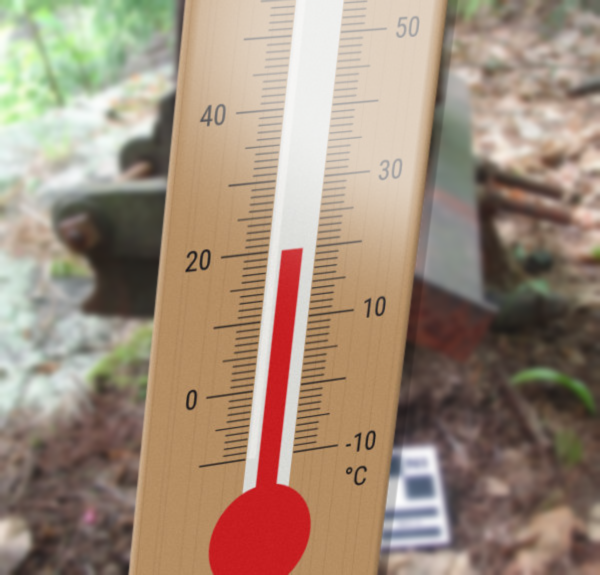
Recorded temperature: 20 °C
